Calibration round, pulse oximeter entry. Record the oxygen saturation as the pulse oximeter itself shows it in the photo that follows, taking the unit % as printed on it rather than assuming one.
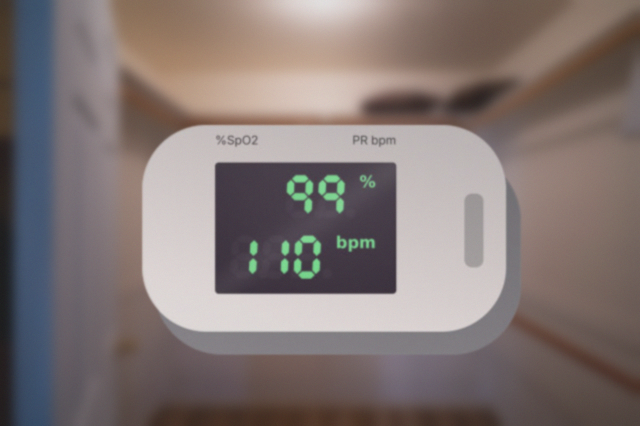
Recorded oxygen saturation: 99 %
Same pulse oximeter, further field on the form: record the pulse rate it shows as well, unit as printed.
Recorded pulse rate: 110 bpm
